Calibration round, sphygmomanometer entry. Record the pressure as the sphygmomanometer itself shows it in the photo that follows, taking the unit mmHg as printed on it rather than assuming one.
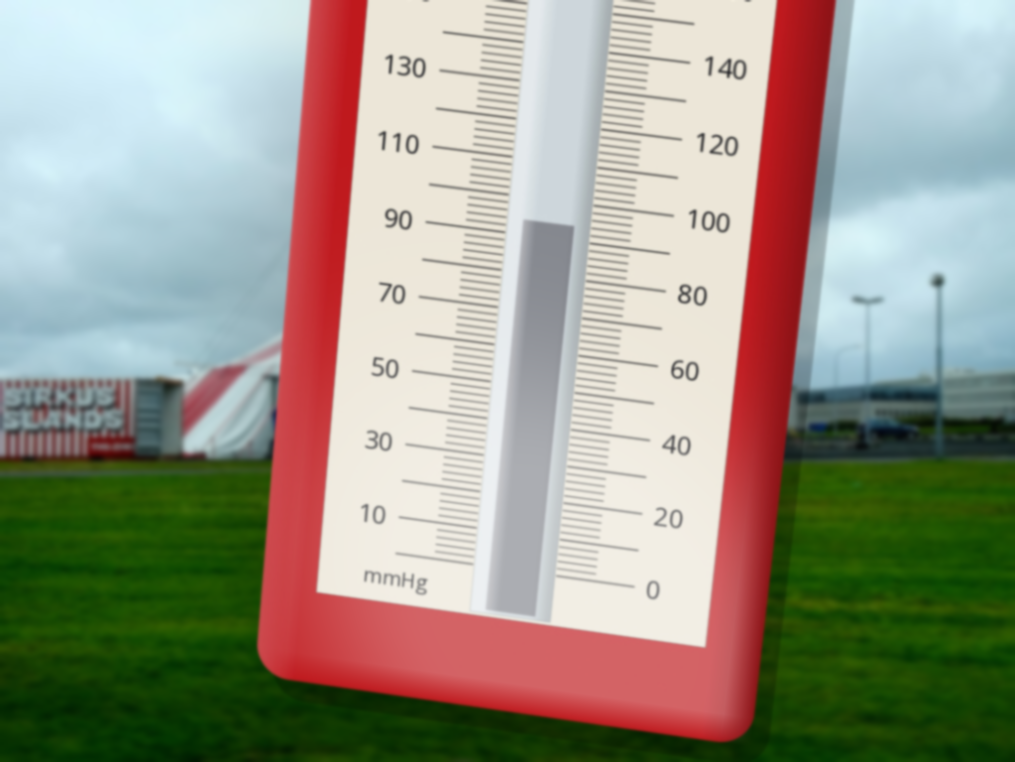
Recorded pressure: 94 mmHg
